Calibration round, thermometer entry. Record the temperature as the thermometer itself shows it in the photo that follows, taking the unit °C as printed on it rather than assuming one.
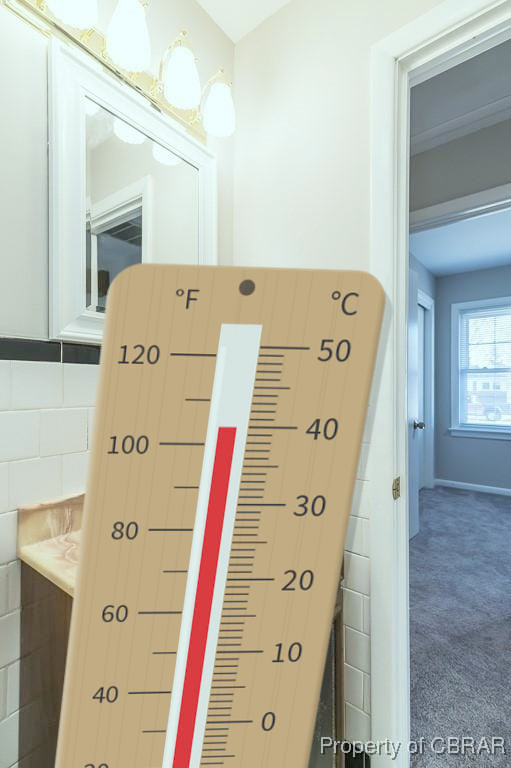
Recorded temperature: 40 °C
